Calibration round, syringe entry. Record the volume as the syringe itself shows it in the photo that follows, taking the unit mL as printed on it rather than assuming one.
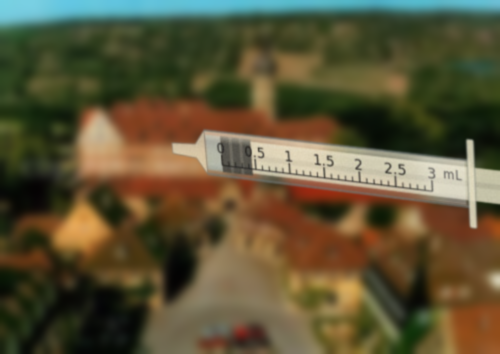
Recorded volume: 0 mL
